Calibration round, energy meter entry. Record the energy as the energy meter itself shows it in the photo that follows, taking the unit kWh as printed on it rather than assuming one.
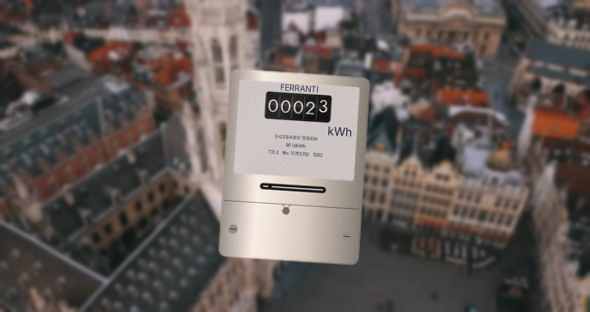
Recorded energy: 23 kWh
